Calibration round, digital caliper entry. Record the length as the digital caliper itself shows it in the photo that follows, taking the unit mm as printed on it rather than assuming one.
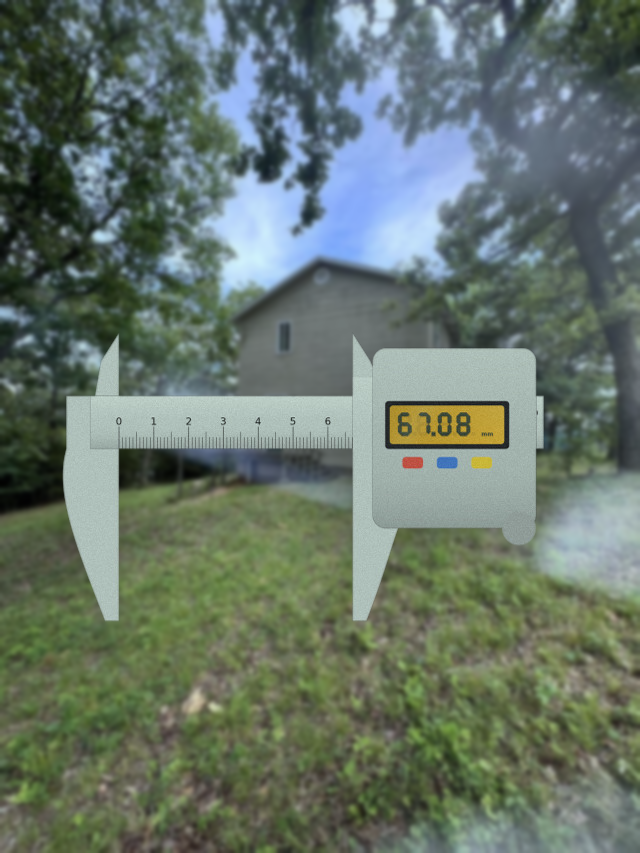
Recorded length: 67.08 mm
